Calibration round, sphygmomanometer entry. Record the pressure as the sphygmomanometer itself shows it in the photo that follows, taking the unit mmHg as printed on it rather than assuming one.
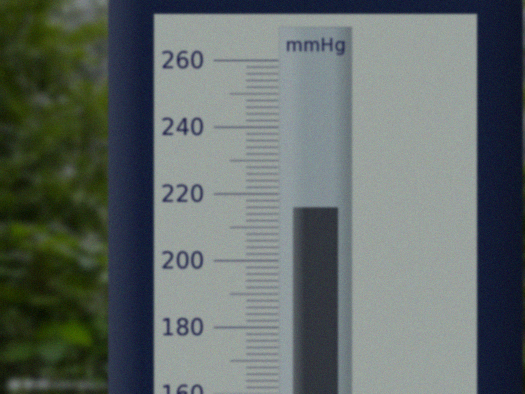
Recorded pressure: 216 mmHg
